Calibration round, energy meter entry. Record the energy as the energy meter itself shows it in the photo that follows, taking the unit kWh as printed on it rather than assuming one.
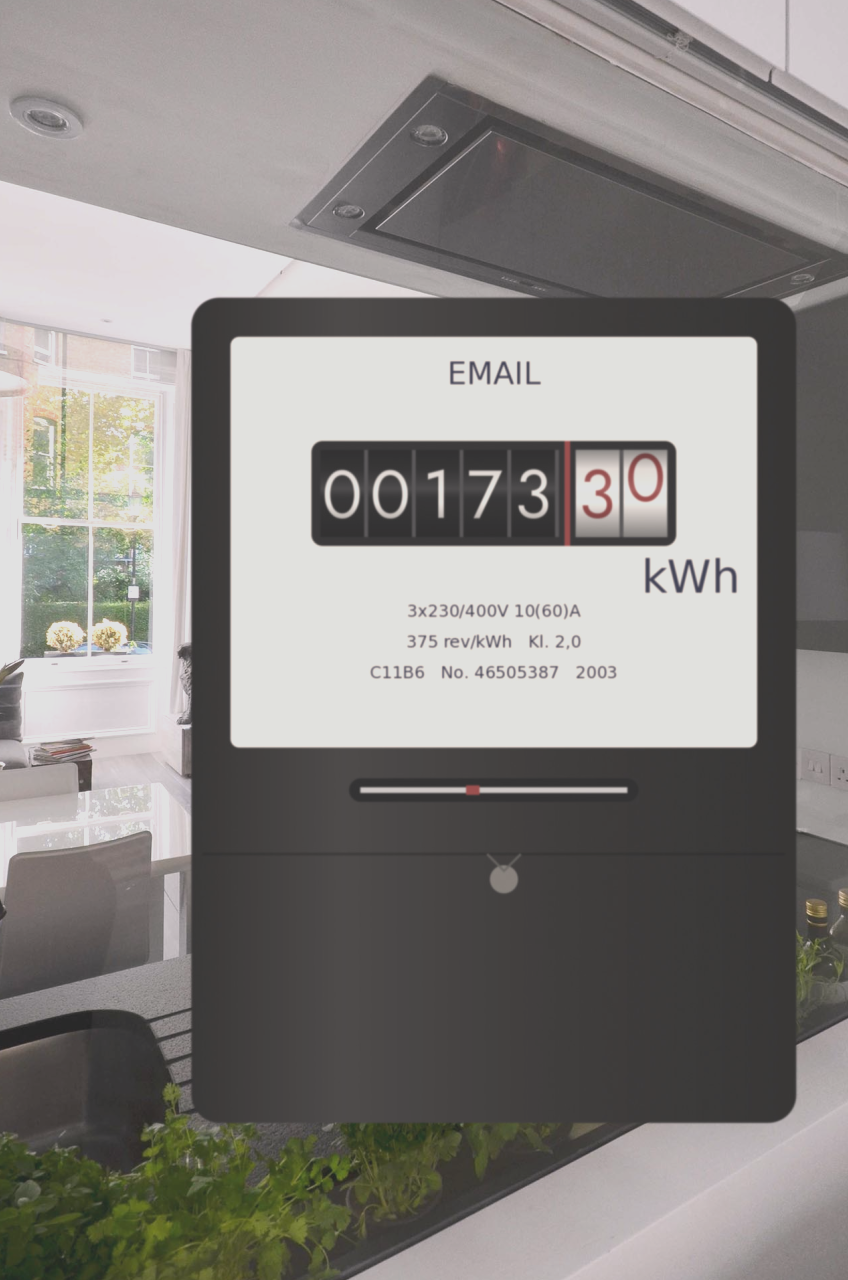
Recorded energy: 173.30 kWh
